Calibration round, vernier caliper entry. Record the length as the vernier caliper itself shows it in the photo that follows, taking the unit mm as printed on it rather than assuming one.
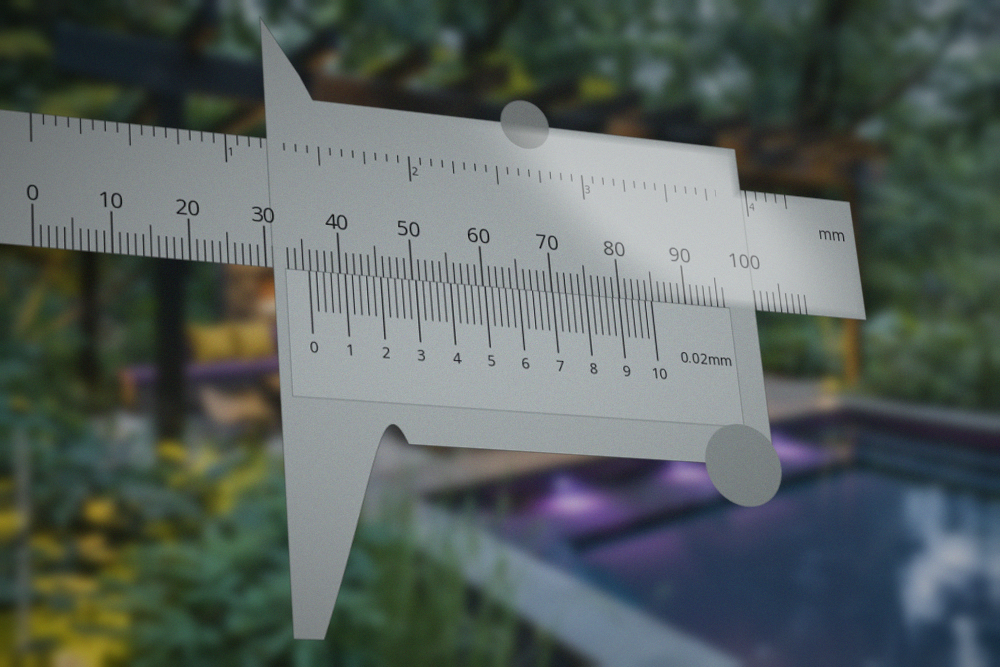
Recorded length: 35.8 mm
